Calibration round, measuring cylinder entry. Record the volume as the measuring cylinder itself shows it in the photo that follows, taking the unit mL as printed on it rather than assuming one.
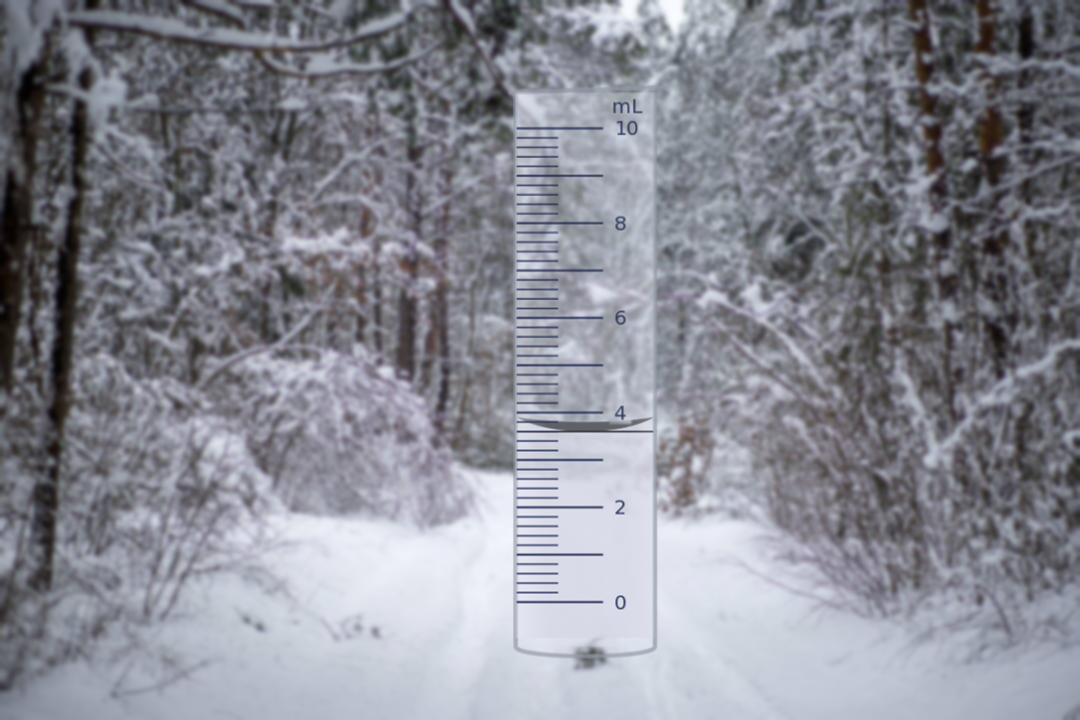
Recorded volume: 3.6 mL
